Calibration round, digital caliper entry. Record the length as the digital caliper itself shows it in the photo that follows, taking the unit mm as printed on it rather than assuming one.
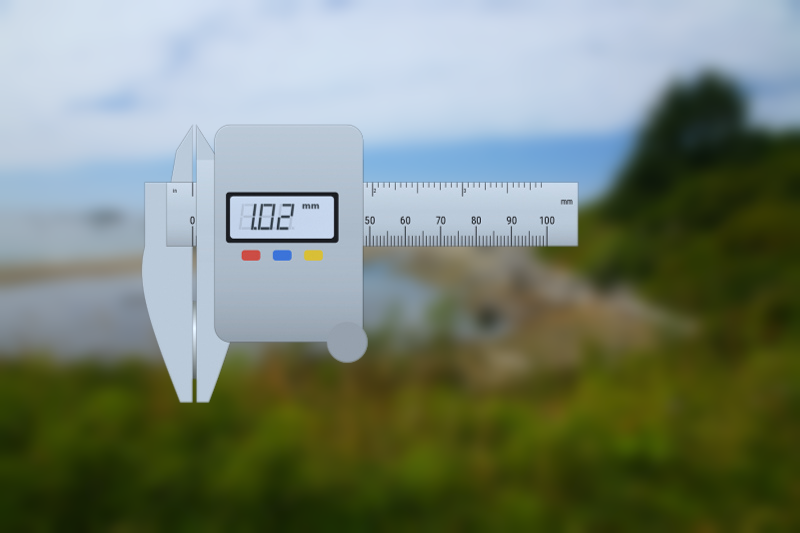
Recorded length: 1.02 mm
